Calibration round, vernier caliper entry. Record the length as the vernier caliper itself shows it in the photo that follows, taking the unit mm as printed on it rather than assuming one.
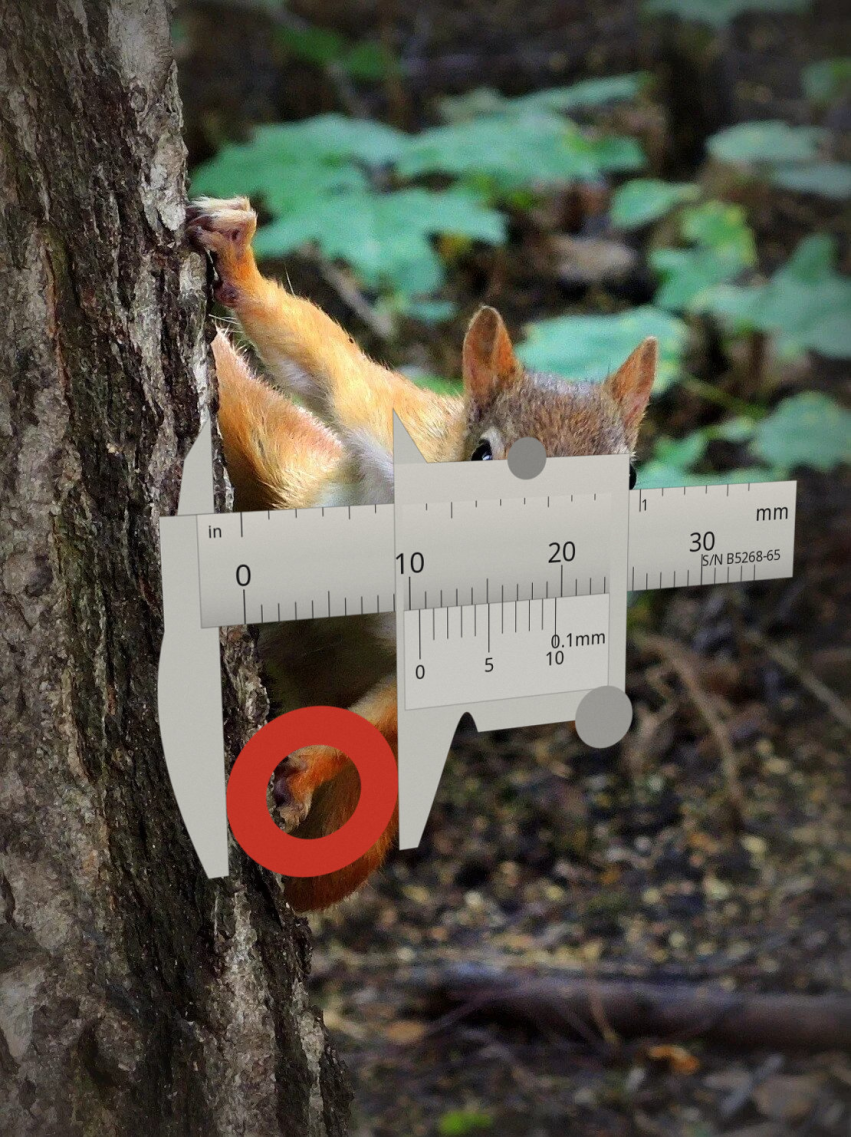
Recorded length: 10.6 mm
